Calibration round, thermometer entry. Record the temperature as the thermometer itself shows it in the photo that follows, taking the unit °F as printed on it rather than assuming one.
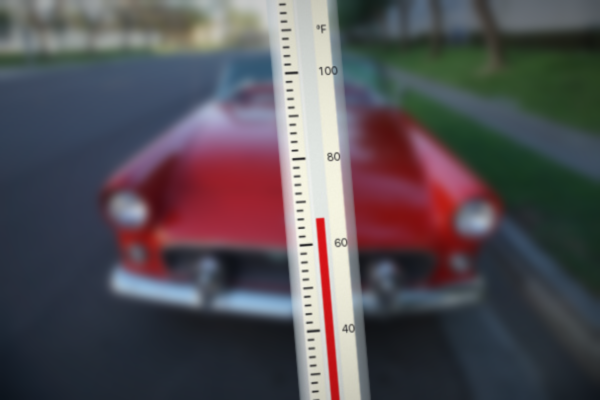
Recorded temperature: 66 °F
